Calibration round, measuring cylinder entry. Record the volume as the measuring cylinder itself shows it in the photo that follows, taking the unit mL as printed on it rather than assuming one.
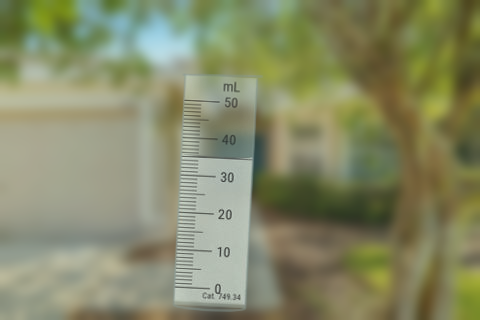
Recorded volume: 35 mL
